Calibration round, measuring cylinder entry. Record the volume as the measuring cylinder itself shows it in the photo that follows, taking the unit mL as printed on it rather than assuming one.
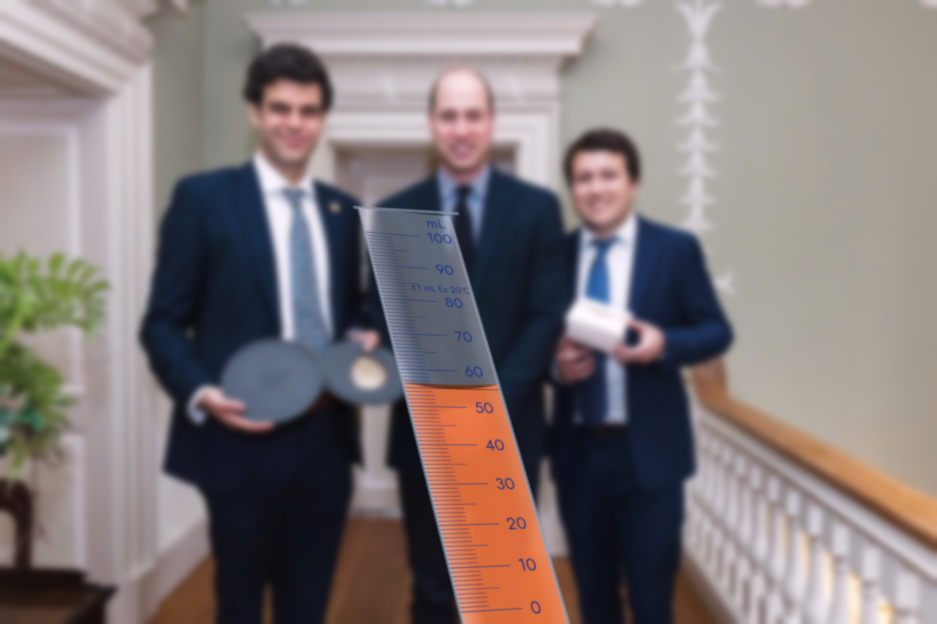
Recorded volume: 55 mL
